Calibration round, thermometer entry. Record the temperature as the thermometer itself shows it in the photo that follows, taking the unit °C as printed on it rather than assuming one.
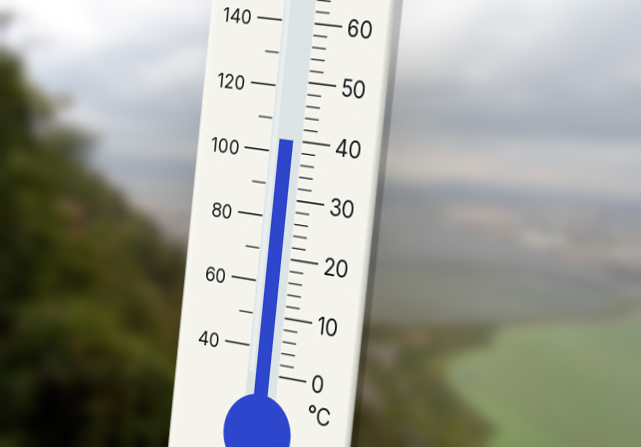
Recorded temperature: 40 °C
